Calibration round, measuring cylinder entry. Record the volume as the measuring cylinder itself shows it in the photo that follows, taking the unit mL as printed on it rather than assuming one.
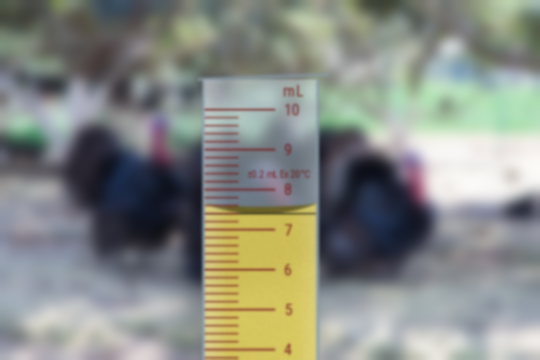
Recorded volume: 7.4 mL
